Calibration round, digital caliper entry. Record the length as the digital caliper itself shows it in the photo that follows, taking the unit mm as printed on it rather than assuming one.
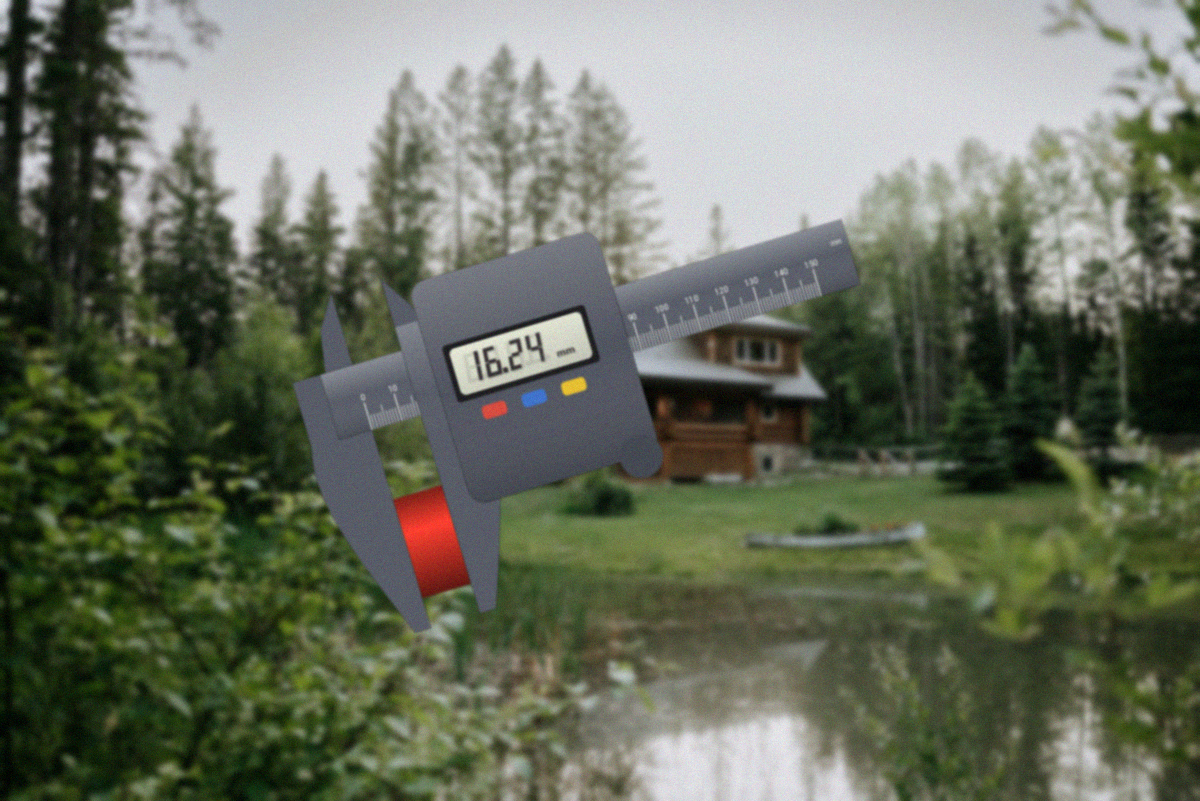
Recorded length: 16.24 mm
